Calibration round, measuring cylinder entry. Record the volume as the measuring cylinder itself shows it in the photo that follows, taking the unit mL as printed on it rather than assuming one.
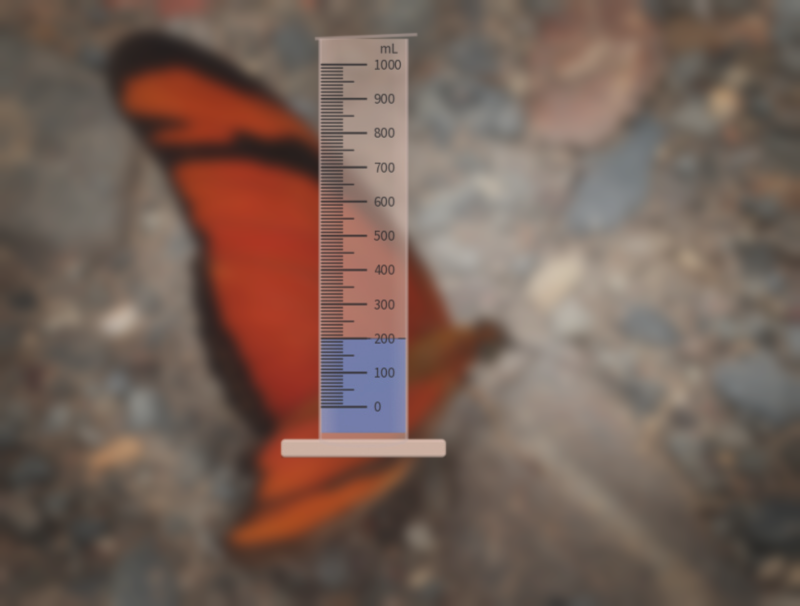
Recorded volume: 200 mL
